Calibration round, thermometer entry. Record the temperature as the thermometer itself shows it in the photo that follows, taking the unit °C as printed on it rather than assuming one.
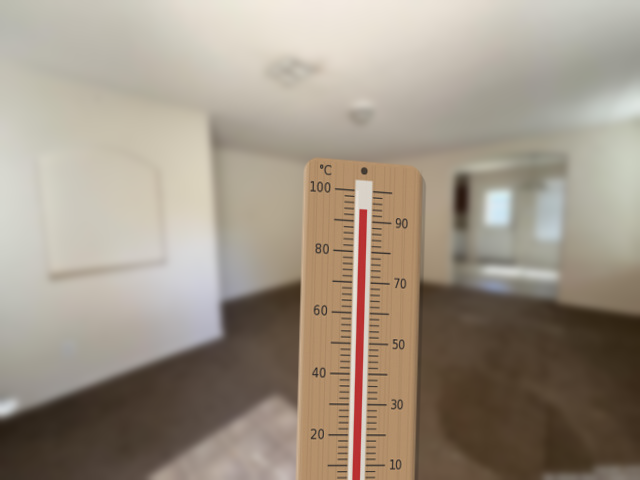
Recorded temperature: 94 °C
